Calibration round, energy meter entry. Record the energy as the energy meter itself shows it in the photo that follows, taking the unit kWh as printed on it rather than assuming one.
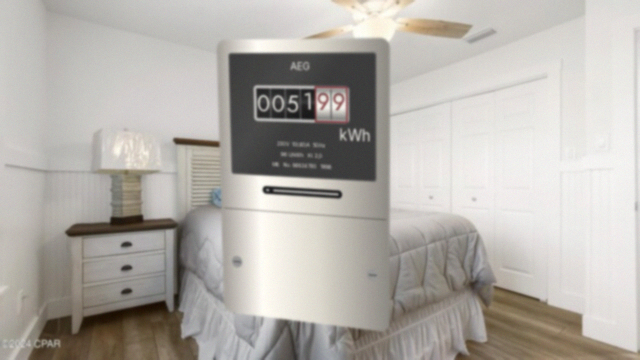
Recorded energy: 51.99 kWh
